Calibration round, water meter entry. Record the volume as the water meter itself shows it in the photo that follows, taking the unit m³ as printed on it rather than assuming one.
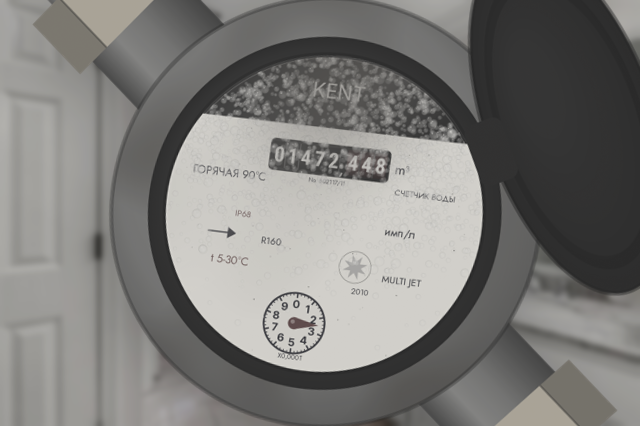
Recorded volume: 1472.4482 m³
